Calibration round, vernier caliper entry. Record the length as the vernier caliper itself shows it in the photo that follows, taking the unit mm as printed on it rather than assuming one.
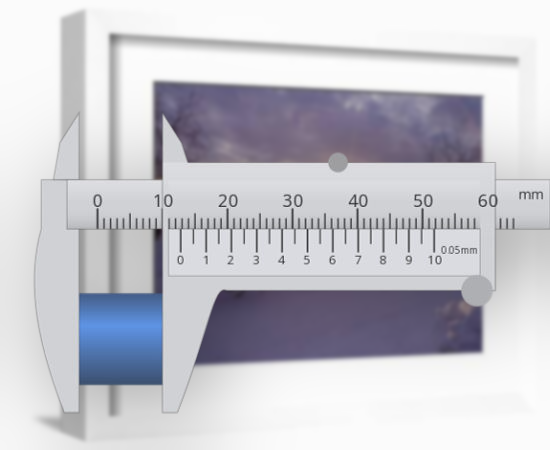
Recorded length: 12.8 mm
